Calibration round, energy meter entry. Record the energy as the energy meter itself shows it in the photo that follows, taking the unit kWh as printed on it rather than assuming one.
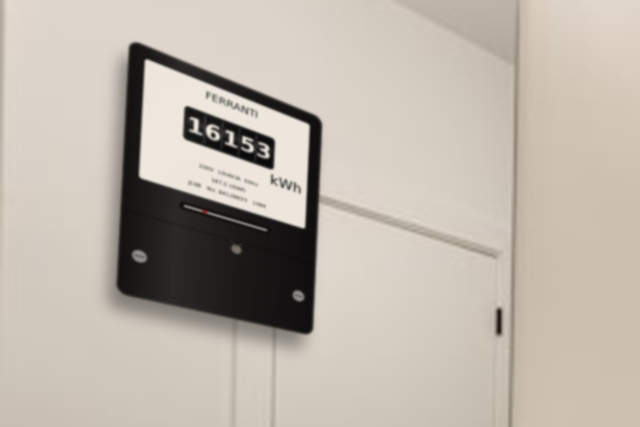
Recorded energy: 16153 kWh
